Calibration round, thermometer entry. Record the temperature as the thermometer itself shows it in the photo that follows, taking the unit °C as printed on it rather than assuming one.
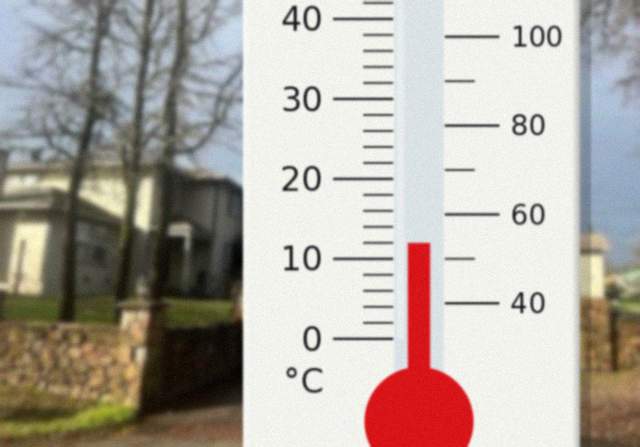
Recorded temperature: 12 °C
